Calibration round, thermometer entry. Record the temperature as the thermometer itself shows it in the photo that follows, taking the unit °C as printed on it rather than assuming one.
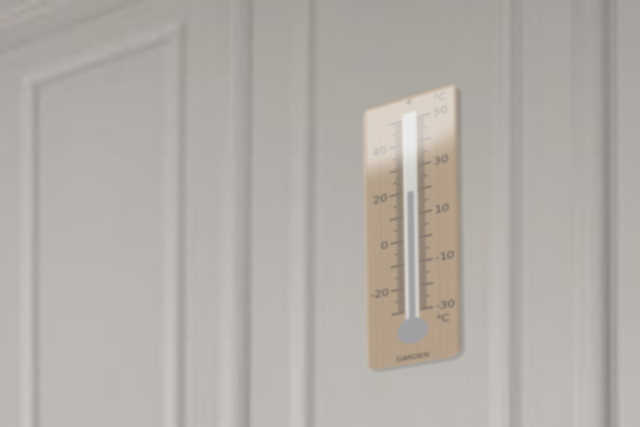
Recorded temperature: 20 °C
